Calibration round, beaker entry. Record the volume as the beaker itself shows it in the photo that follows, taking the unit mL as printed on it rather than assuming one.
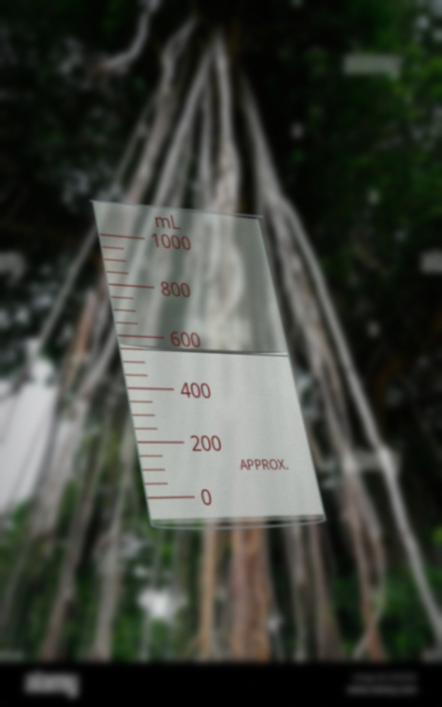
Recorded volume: 550 mL
